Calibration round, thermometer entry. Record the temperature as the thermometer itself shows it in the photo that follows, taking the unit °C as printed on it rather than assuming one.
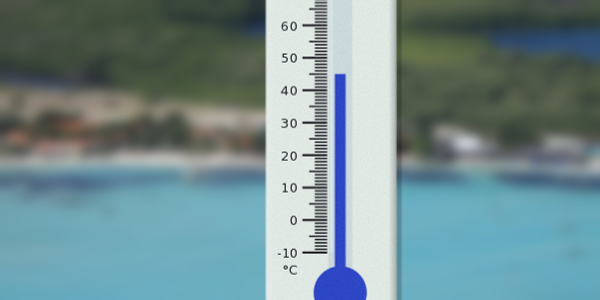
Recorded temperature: 45 °C
